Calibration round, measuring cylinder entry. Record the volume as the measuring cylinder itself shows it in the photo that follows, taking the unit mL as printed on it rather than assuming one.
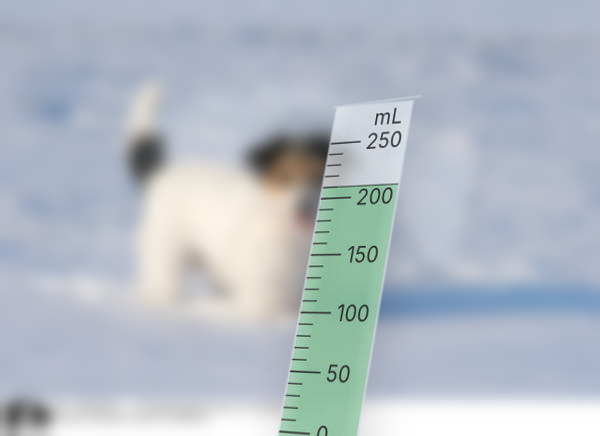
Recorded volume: 210 mL
